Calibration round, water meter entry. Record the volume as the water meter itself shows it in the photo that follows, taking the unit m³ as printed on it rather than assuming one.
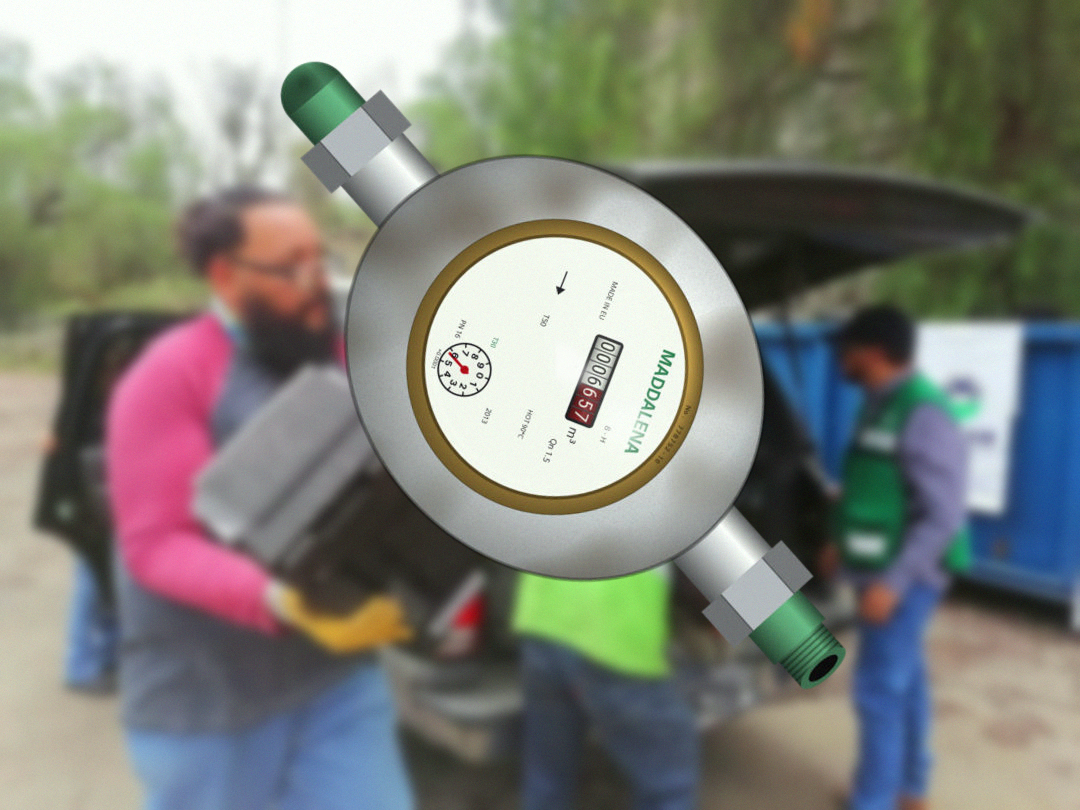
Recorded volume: 6.6575 m³
